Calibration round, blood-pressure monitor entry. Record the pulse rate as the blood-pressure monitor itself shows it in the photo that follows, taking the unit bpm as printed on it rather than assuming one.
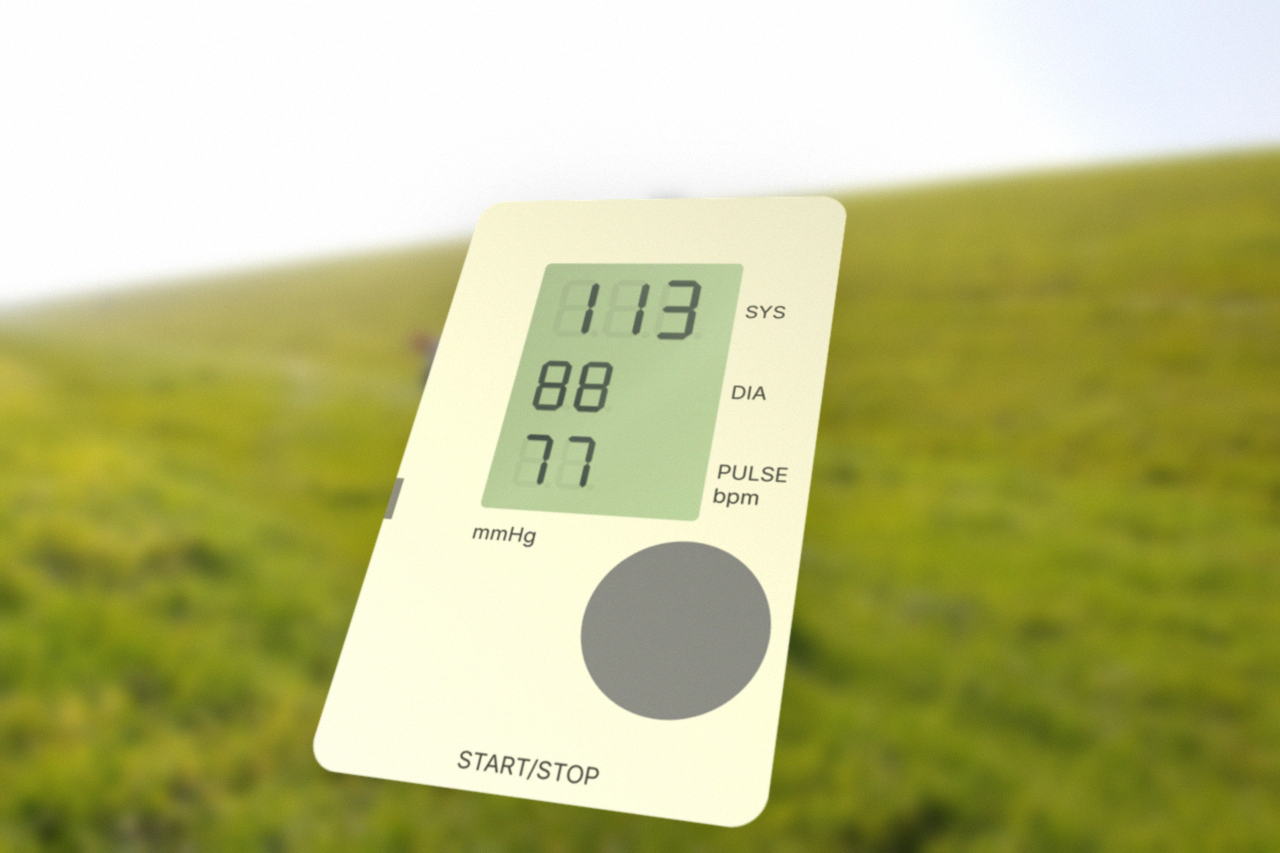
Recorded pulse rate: 77 bpm
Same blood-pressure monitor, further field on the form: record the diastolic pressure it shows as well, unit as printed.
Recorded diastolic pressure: 88 mmHg
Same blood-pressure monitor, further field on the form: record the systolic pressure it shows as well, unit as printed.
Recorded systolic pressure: 113 mmHg
